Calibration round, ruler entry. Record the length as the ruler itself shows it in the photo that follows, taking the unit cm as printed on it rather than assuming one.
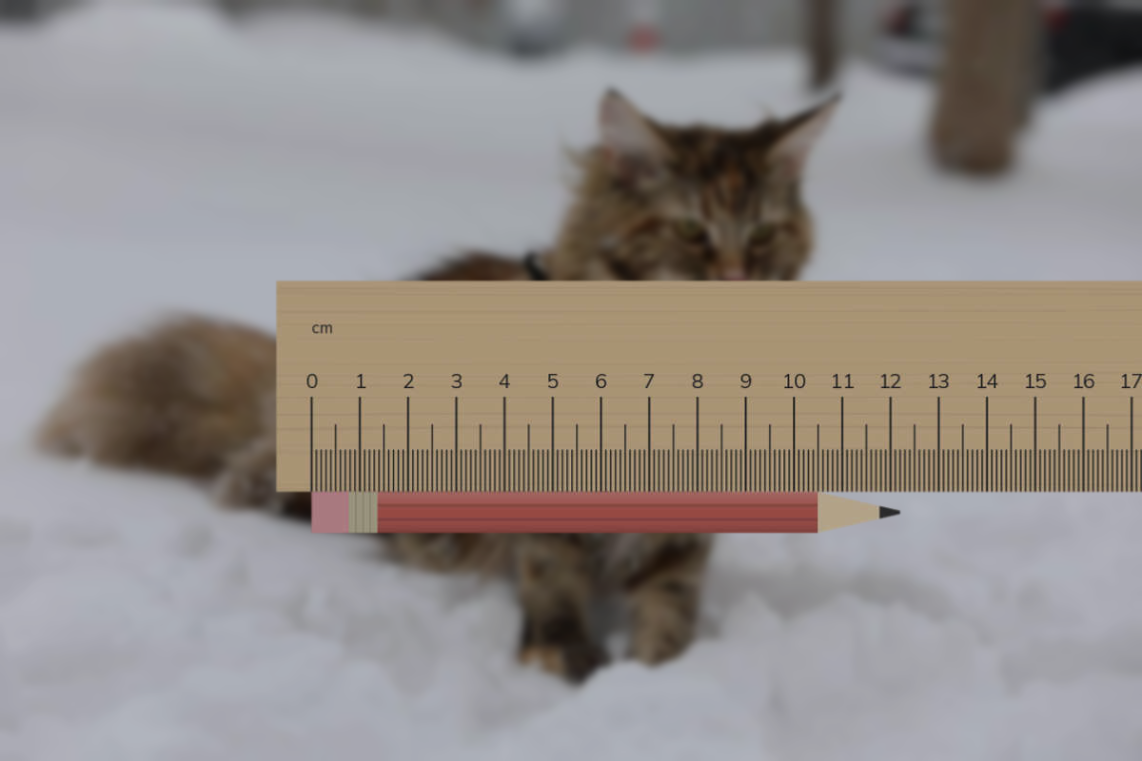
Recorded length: 12.2 cm
